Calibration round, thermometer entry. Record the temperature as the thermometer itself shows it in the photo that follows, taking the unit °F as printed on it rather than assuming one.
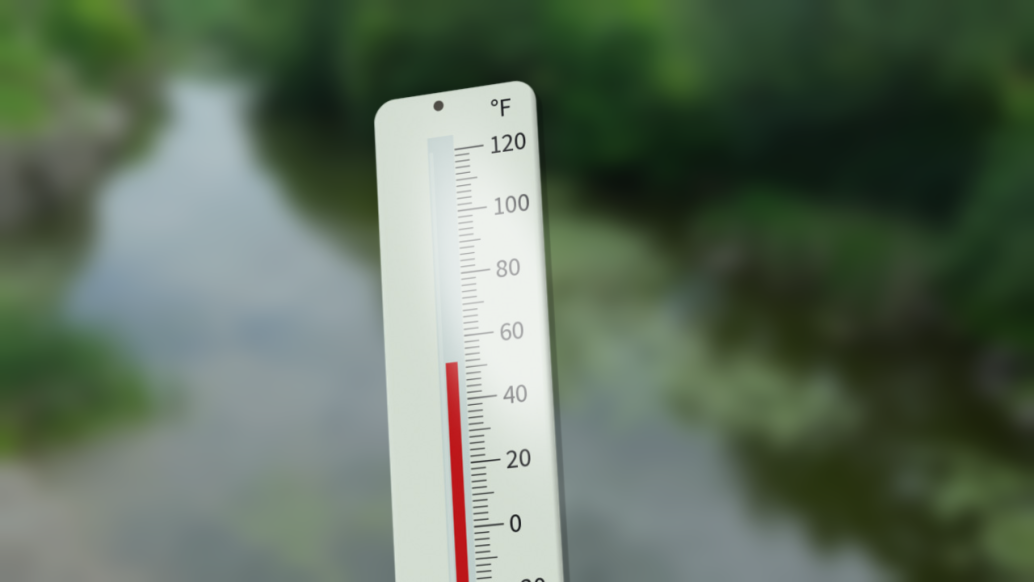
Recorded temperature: 52 °F
